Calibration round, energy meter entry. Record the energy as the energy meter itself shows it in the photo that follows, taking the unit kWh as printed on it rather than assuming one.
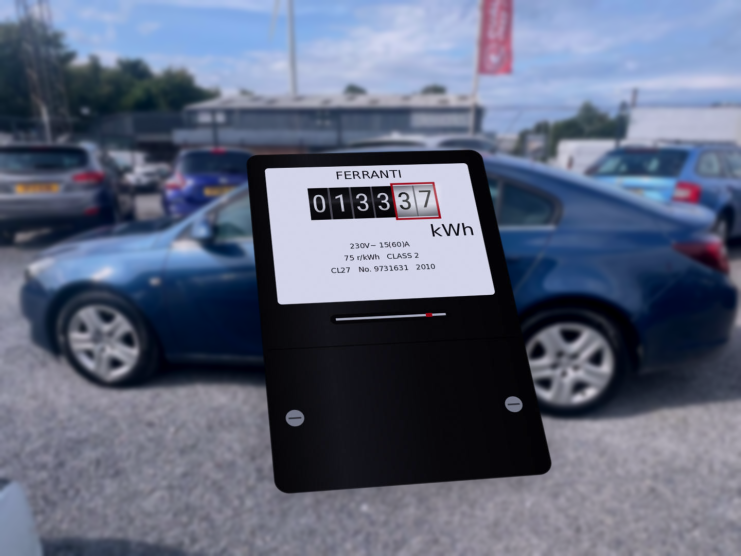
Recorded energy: 133.37 kWh
